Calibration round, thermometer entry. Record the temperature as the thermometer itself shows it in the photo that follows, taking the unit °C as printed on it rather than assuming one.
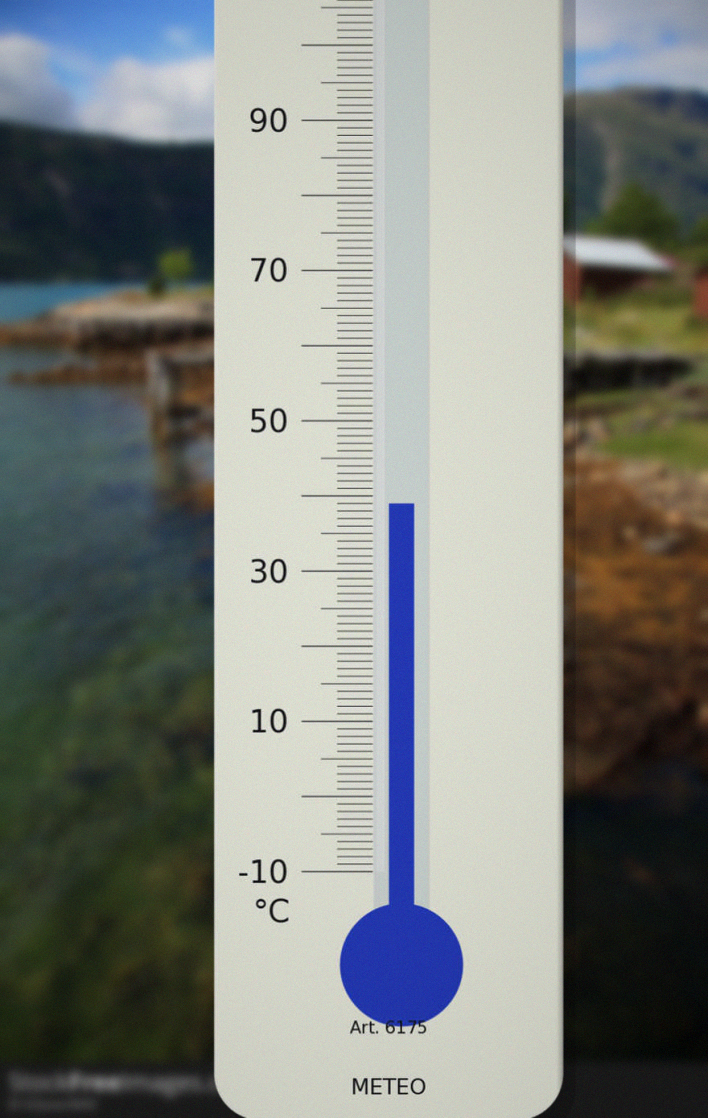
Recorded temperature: 39 °C
